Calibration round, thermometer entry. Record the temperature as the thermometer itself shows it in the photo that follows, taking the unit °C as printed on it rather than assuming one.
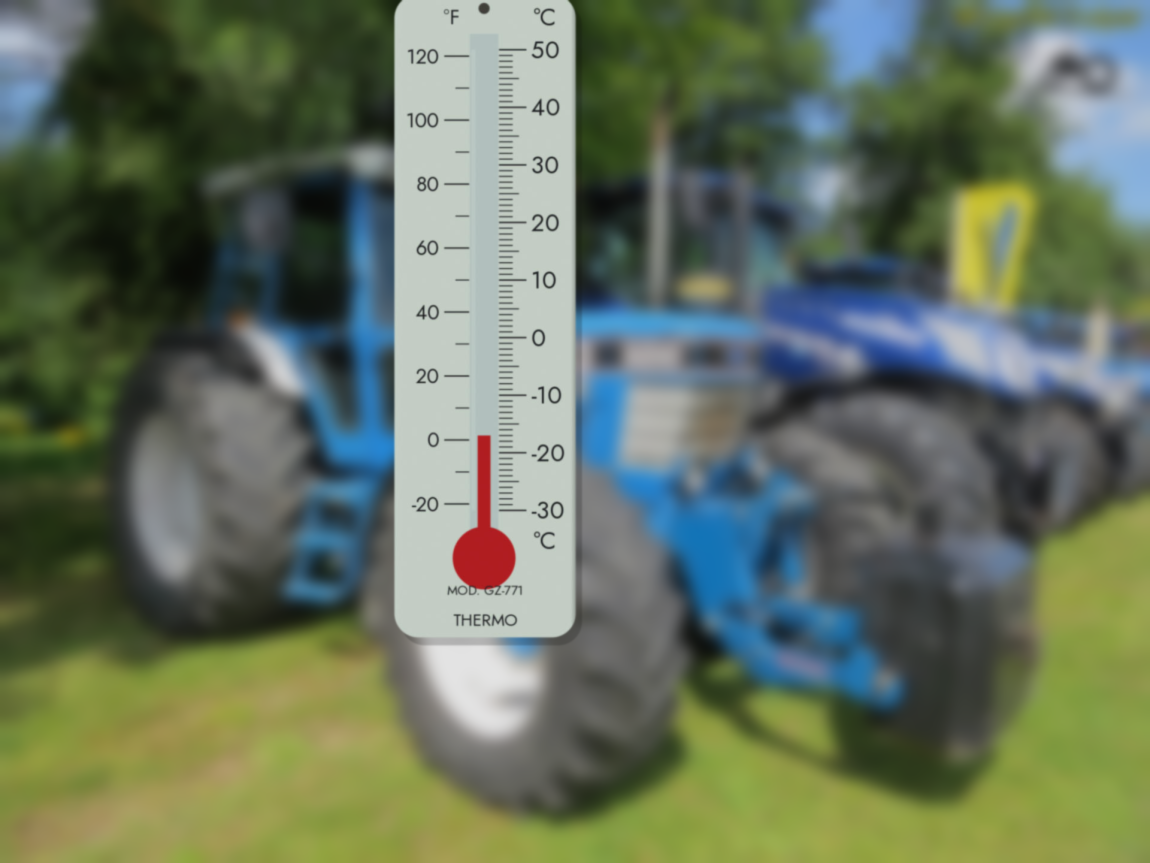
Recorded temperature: -17 °C
